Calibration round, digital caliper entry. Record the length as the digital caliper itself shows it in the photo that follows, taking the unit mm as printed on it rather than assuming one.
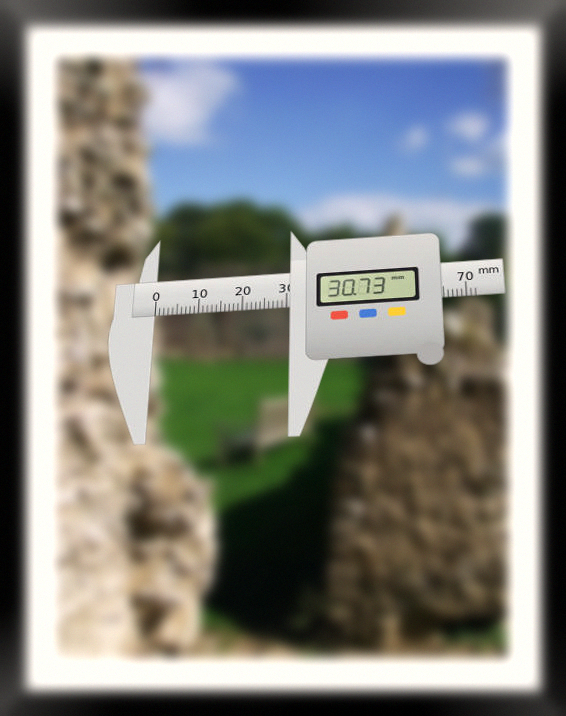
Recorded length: 30.73 mm
